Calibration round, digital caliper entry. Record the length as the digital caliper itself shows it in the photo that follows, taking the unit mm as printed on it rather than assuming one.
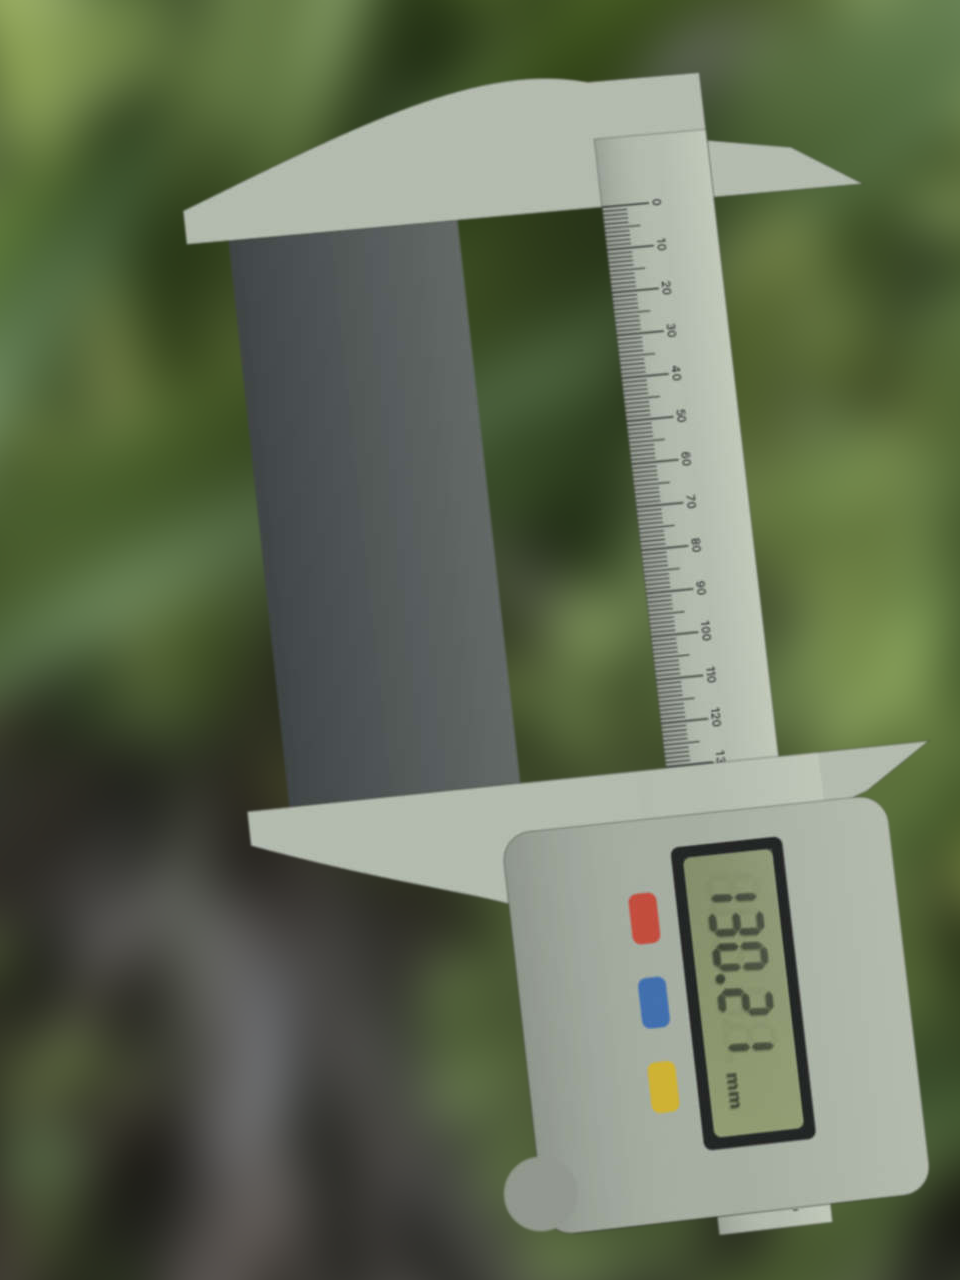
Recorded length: 130.21 mm
